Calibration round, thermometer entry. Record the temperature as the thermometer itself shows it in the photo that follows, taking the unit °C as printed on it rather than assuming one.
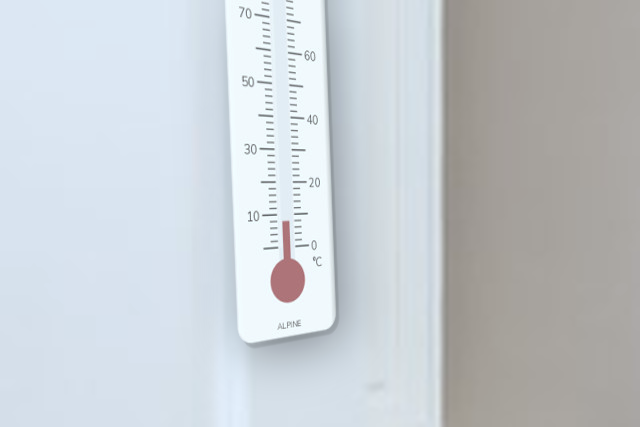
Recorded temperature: 8 °C
